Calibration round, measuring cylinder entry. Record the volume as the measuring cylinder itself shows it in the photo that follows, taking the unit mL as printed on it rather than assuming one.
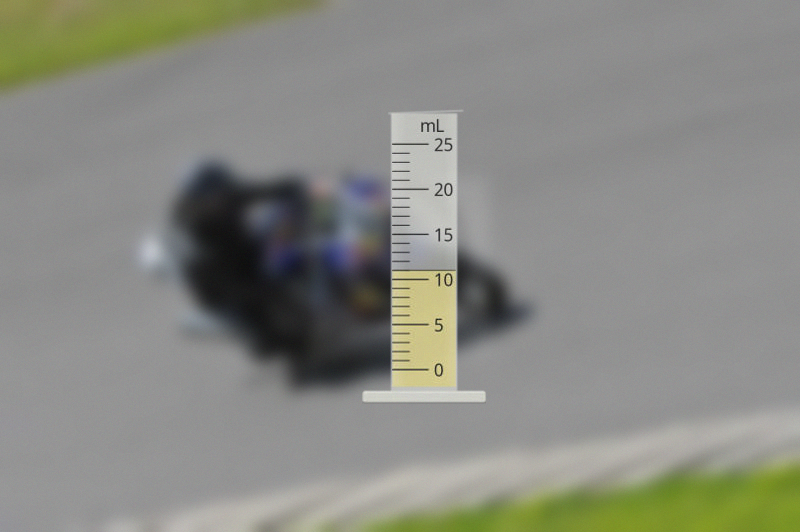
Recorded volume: 11 mL
